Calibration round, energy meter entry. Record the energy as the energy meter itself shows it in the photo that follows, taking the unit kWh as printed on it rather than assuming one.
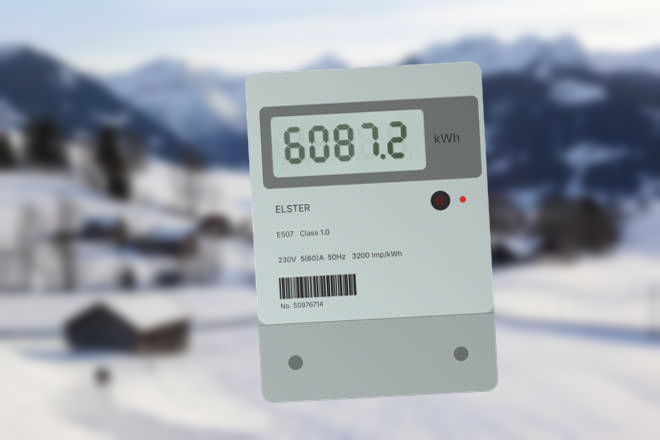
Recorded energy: 6087.2 kWh
